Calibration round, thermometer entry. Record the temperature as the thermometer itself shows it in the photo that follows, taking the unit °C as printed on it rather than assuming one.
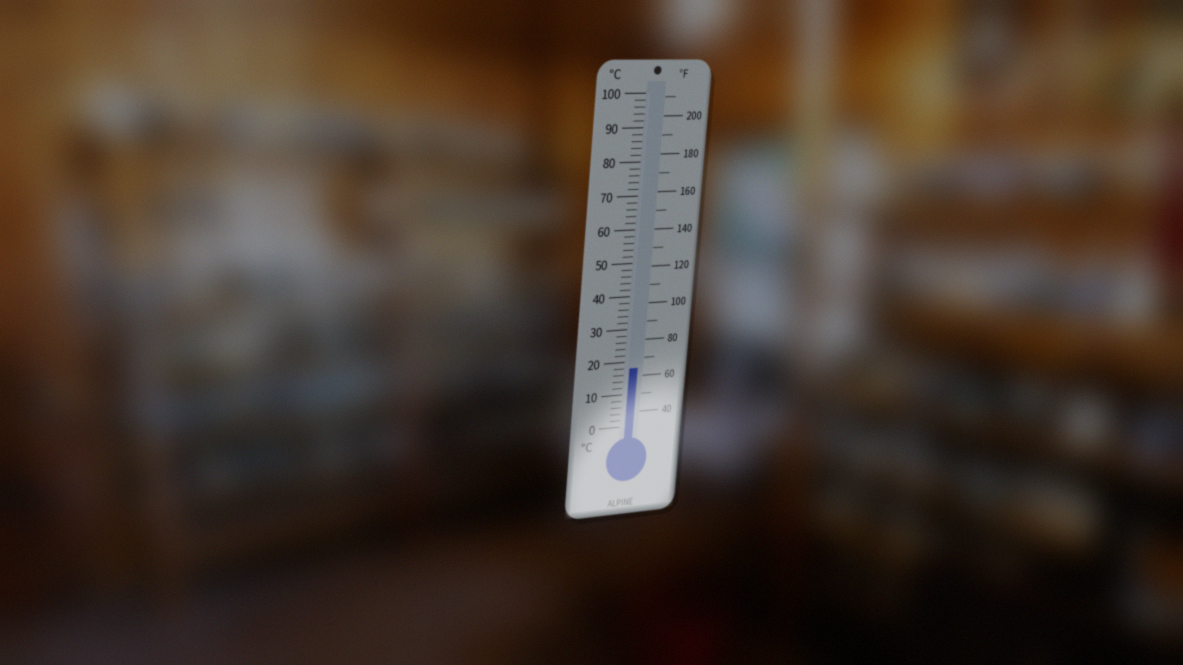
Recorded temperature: 18 °C
